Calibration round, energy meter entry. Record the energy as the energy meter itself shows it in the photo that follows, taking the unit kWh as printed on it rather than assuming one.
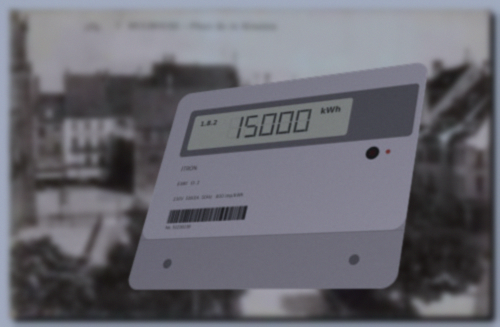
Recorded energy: 15000 kWh
